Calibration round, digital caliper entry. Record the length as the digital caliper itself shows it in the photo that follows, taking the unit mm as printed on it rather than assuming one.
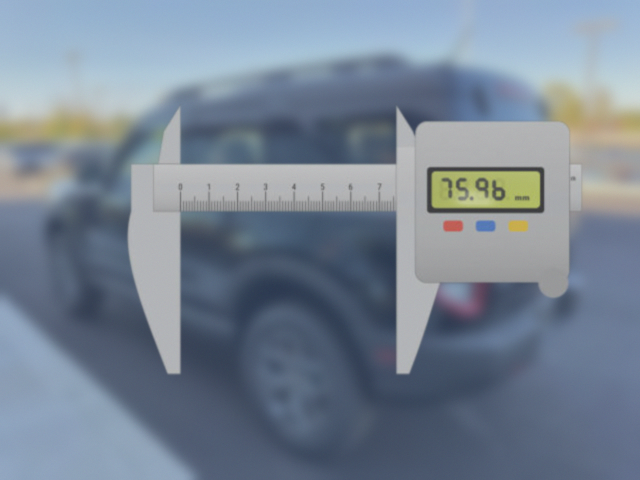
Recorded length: 75.96 mm
